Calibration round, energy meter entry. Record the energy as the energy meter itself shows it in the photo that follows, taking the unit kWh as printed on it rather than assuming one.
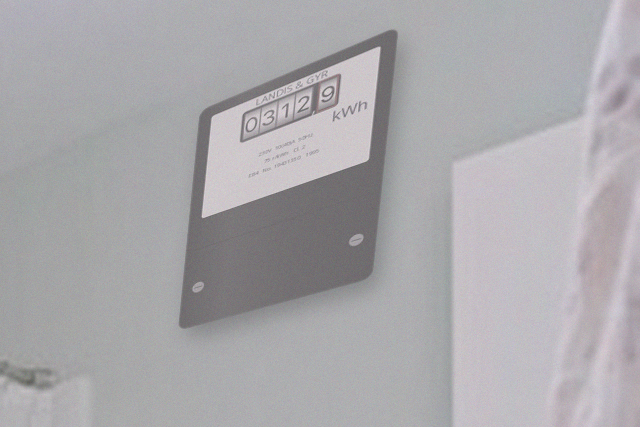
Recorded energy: 312.9 kWh
